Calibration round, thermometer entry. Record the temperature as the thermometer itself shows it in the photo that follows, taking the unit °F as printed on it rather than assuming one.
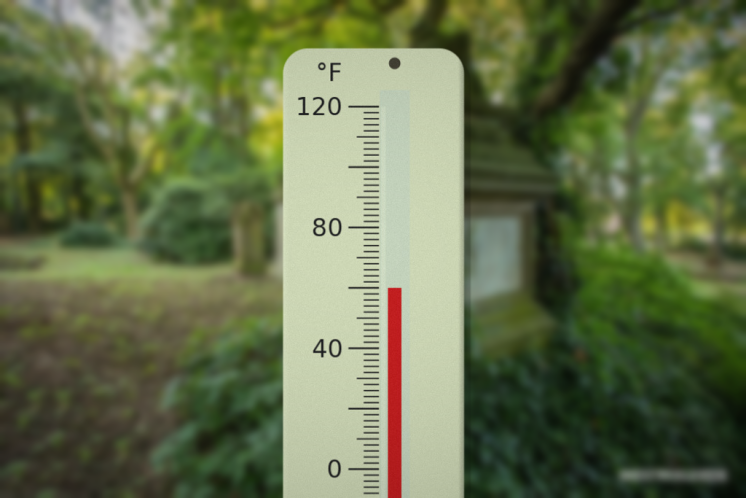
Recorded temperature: 60 °F
